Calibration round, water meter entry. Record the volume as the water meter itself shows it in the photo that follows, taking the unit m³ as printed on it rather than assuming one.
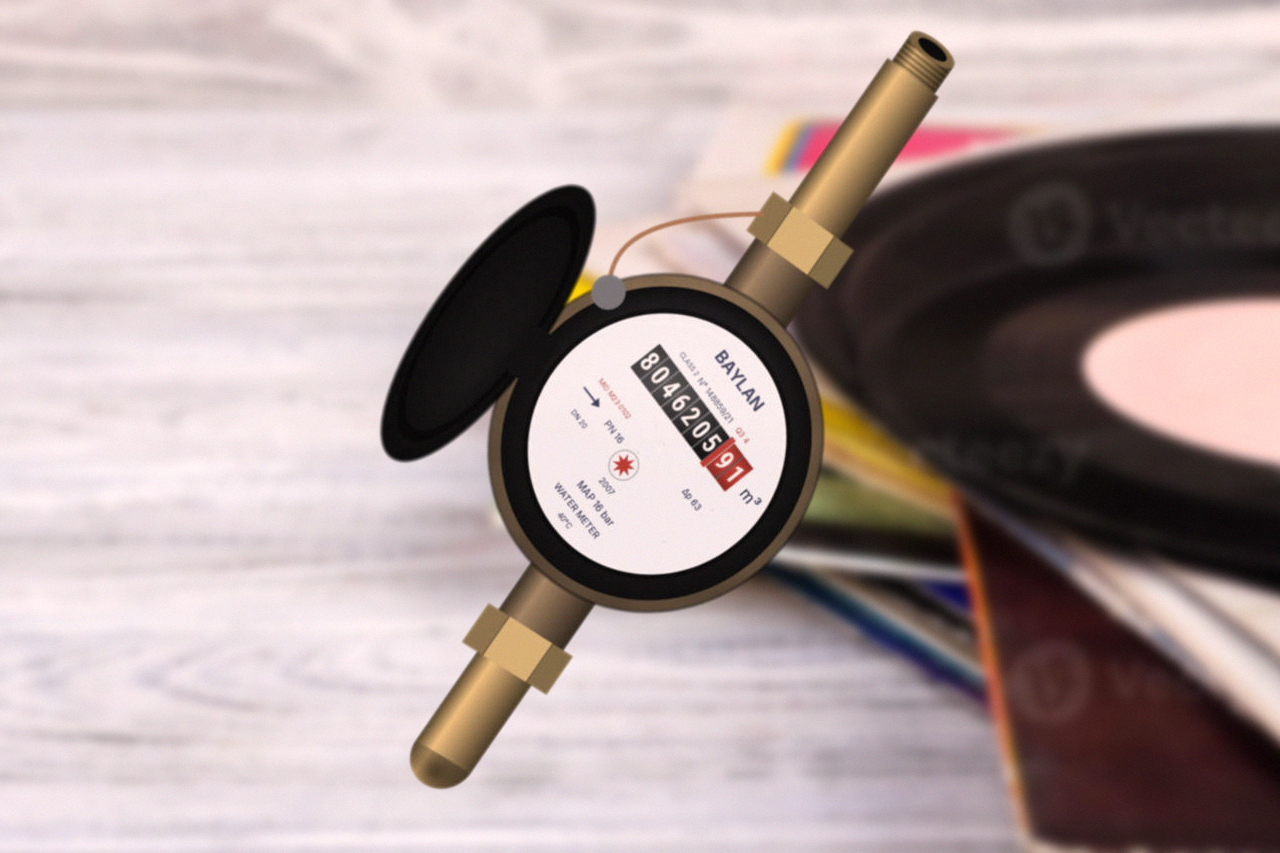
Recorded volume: 8046205.91 m³
